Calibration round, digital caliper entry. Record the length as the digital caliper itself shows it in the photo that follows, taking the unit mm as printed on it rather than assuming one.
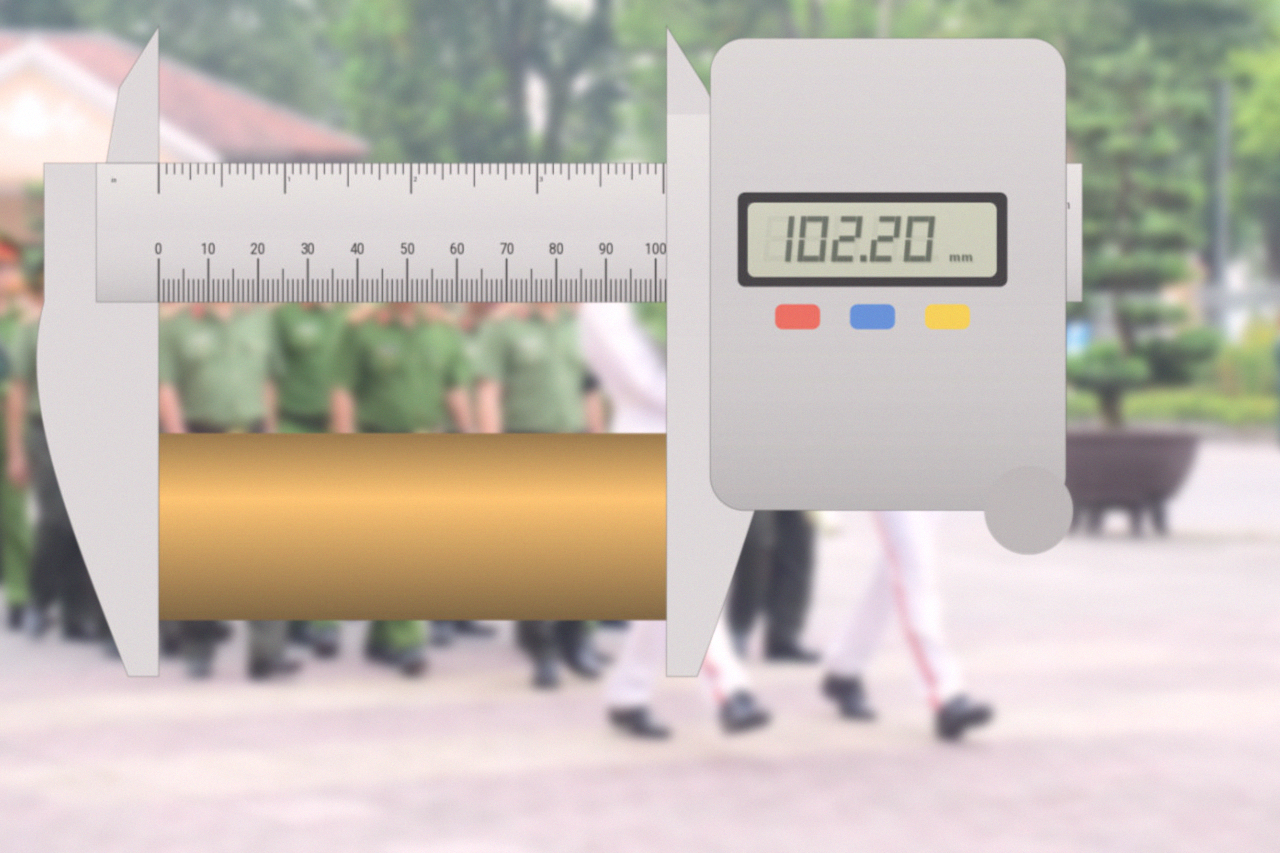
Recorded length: 102.20 mm
